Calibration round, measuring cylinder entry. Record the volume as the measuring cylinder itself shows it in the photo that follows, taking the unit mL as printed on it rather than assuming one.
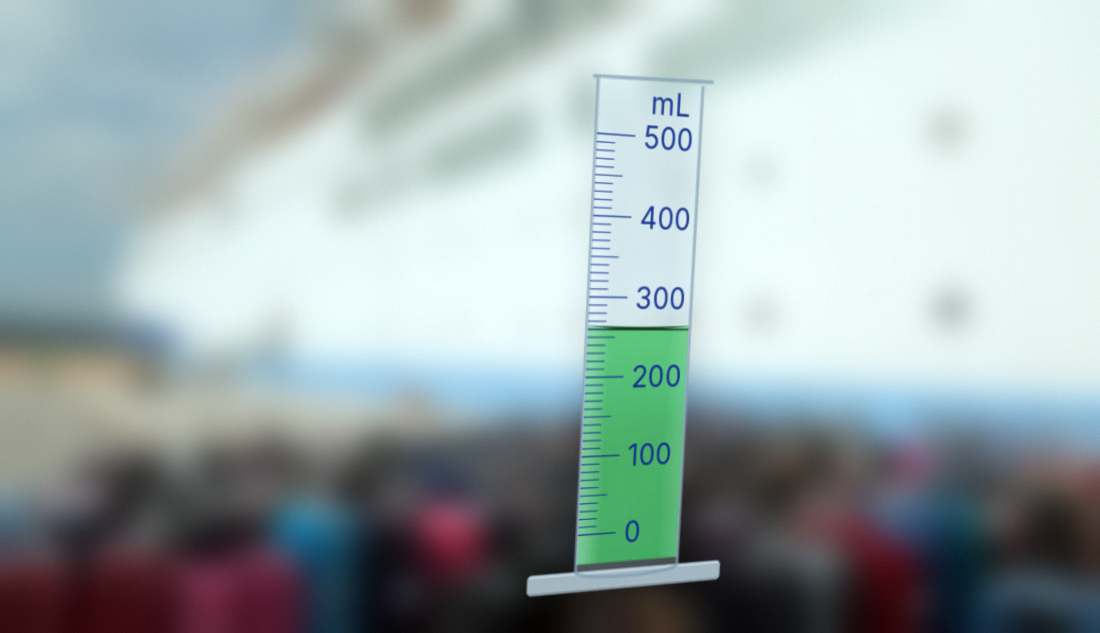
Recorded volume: 260 mL
